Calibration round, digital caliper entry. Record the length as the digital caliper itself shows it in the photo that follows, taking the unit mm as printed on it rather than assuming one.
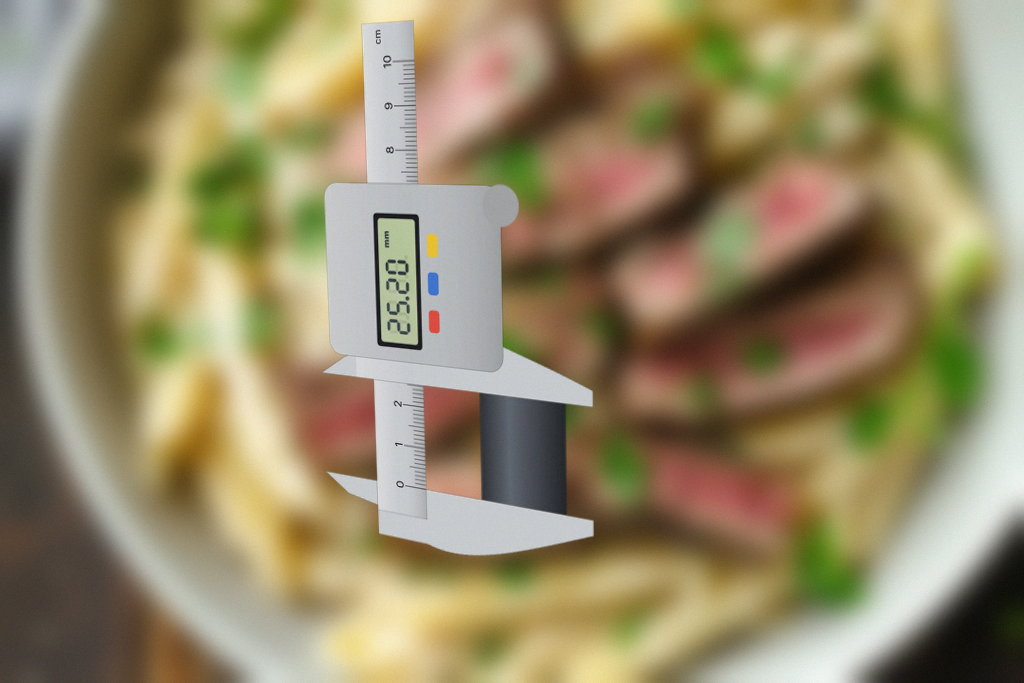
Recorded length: 25.20 mm
